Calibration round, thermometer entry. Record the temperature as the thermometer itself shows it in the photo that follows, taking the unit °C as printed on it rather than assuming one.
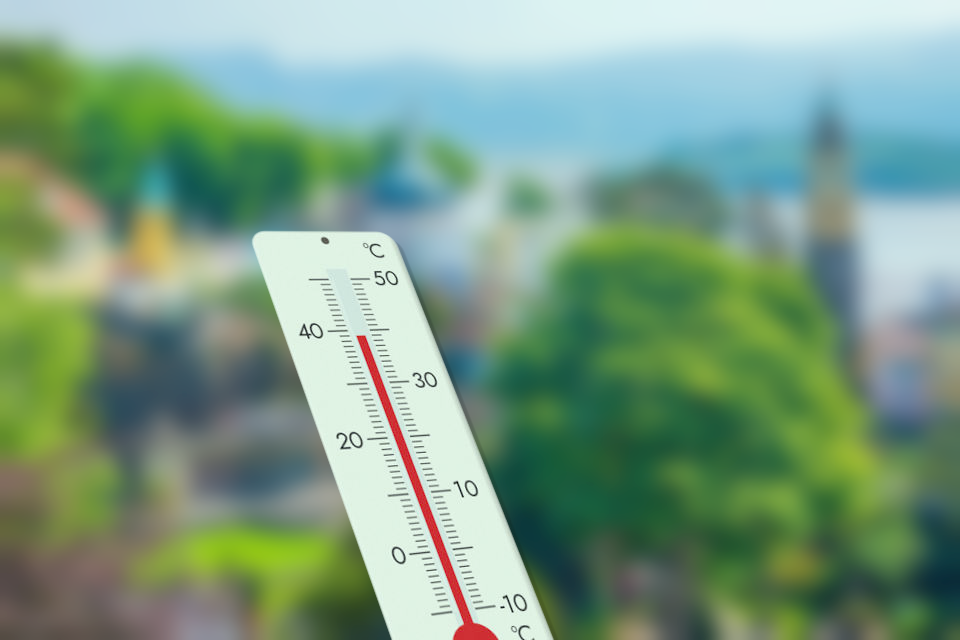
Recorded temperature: 39 °C
